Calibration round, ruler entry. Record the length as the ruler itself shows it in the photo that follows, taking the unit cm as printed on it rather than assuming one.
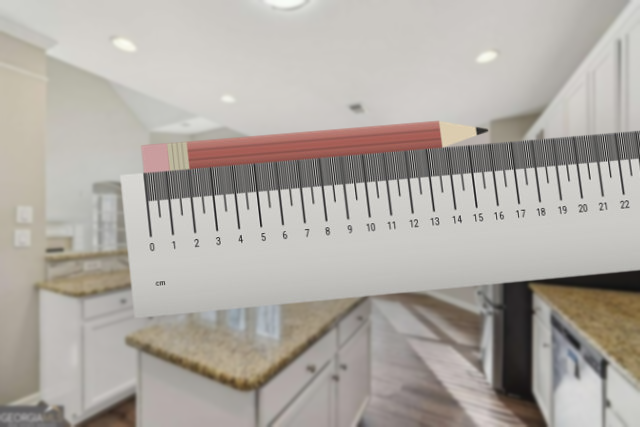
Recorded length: 16 cm
